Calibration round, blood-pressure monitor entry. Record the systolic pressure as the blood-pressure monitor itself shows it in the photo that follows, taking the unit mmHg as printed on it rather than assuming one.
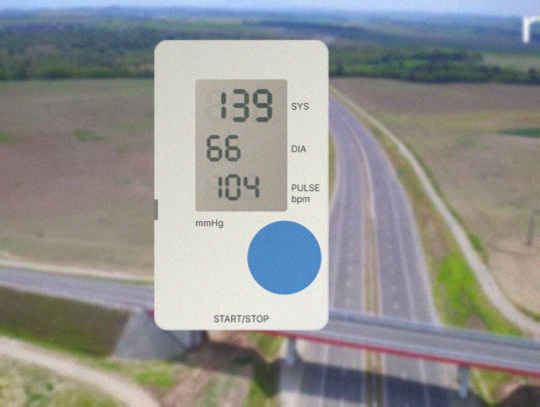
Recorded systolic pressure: 139 mmHg
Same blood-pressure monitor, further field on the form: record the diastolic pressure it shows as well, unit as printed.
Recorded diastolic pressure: 66 mmHg
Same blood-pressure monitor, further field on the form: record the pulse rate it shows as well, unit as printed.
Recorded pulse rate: 104 bpm
